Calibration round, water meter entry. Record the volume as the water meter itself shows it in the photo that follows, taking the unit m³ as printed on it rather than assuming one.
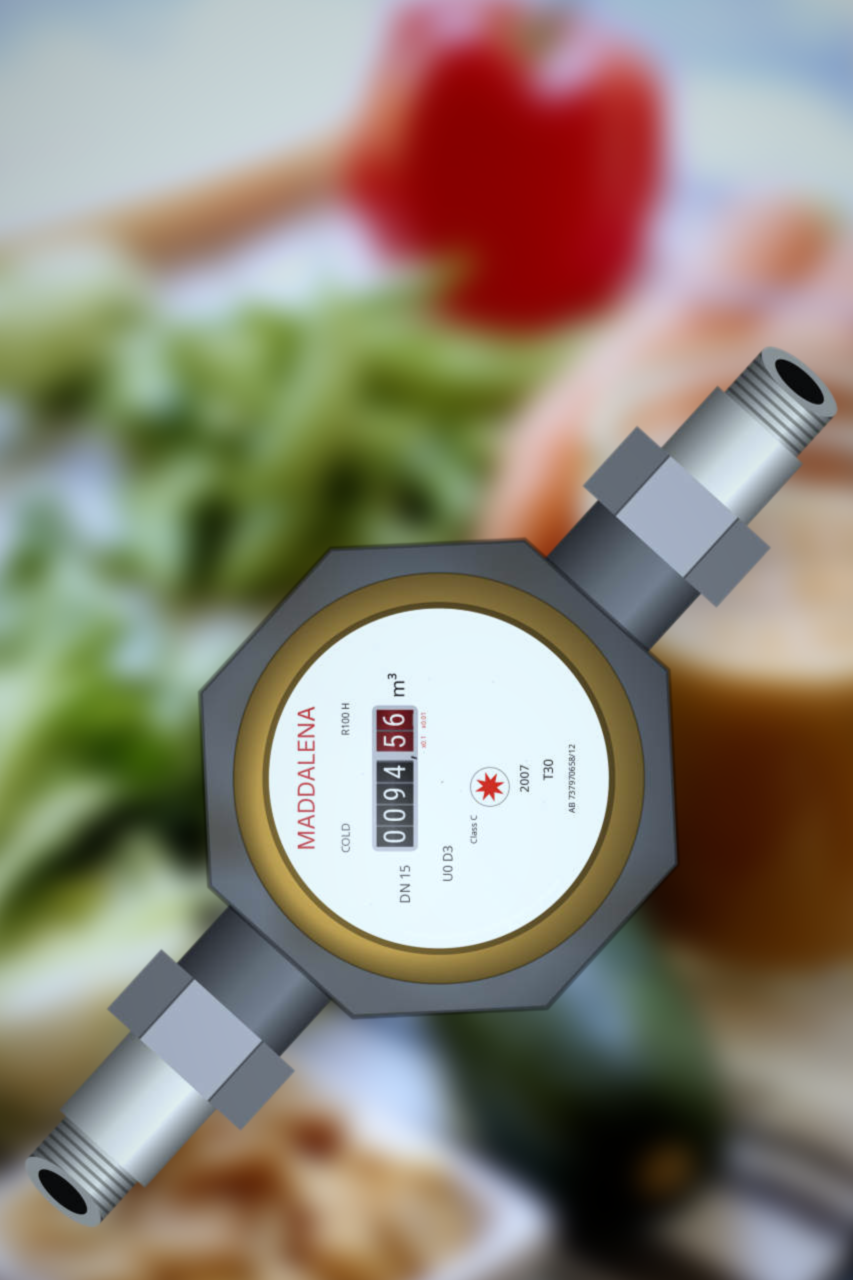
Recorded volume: 94.56 m³
